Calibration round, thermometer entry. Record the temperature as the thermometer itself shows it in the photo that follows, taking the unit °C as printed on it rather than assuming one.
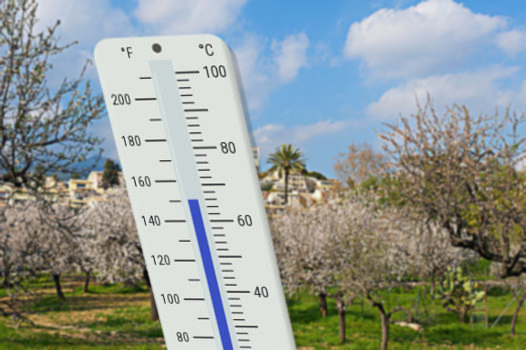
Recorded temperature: 66 °C
